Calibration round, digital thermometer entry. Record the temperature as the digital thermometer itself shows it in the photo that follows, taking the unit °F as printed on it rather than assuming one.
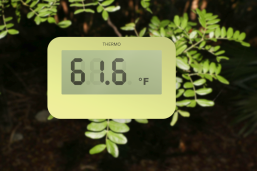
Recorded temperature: 61.6 °F
